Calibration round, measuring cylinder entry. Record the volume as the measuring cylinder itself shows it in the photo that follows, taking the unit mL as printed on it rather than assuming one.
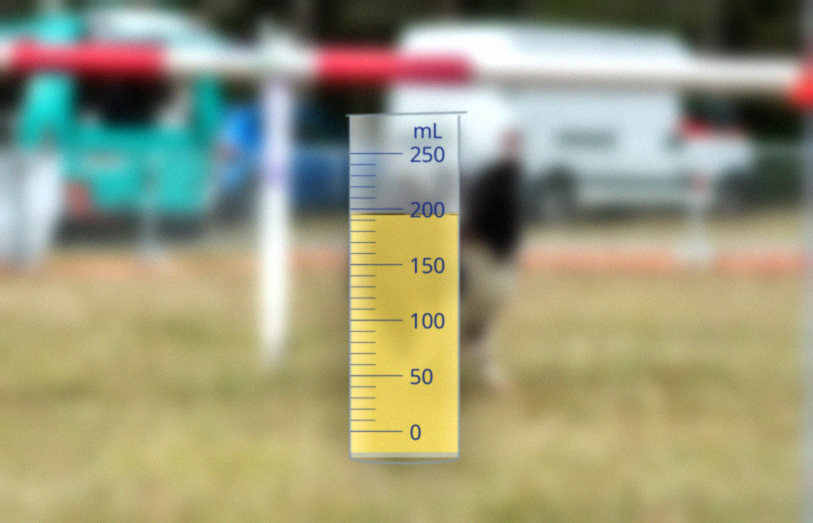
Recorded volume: 195 mL
